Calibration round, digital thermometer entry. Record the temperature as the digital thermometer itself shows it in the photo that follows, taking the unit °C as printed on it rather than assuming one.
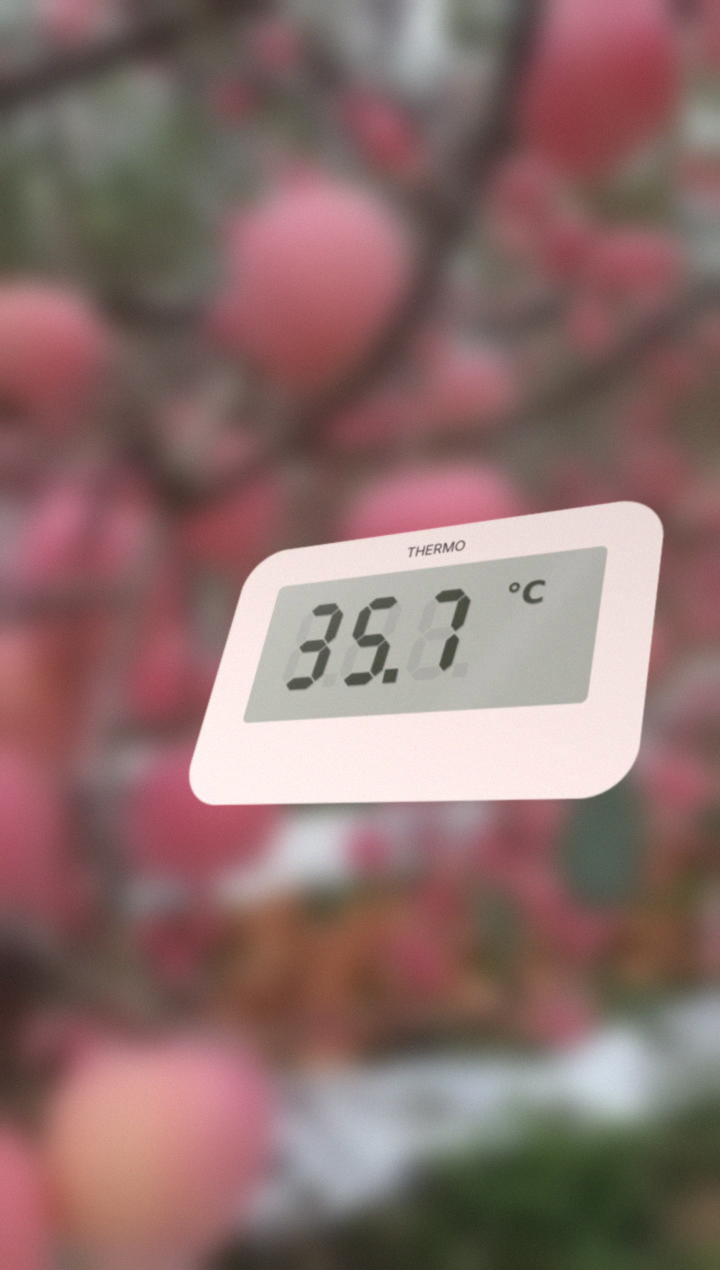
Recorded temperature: 35.7 °C
